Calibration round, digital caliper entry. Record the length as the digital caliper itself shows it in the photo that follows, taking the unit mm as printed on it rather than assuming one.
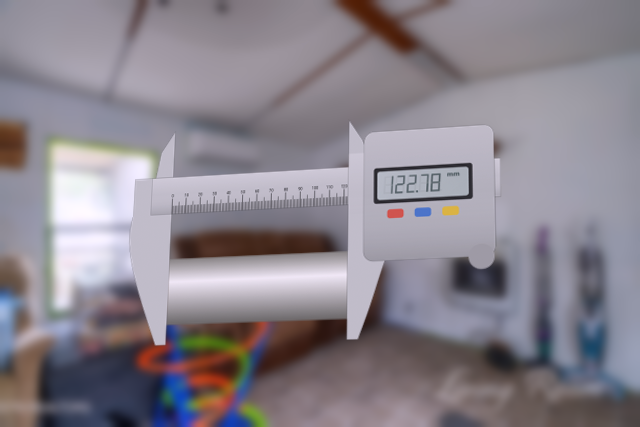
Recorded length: 122.78 mm
